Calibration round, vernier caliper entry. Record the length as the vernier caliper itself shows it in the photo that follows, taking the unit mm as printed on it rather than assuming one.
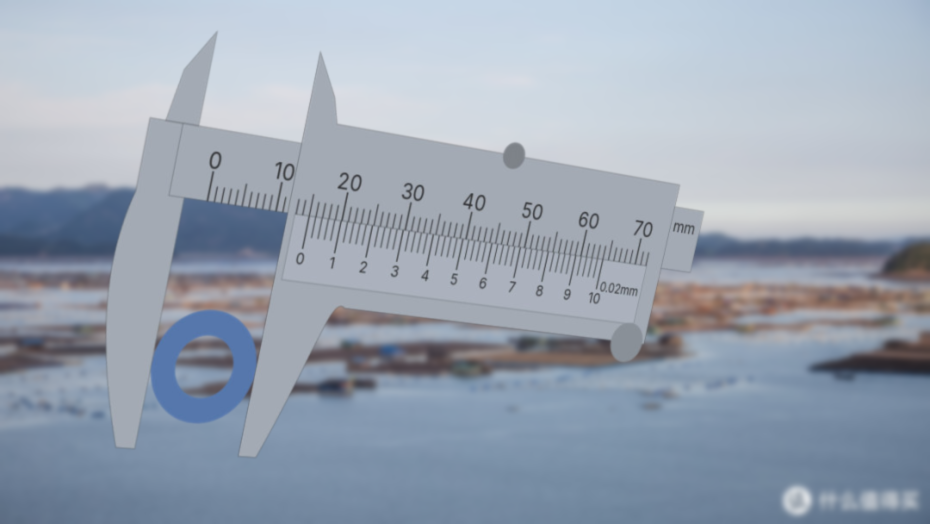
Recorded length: 15.0 mm
